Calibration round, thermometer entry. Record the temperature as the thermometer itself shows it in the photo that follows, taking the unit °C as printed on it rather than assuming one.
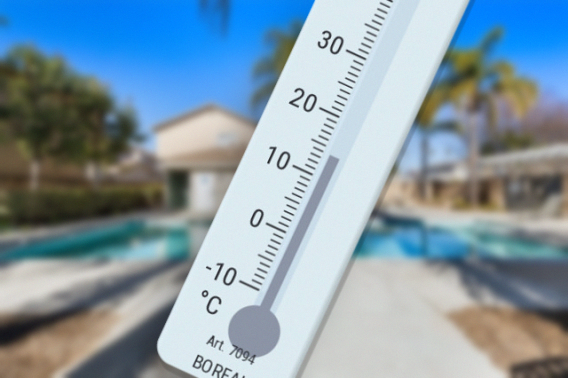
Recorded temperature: 14 °C
